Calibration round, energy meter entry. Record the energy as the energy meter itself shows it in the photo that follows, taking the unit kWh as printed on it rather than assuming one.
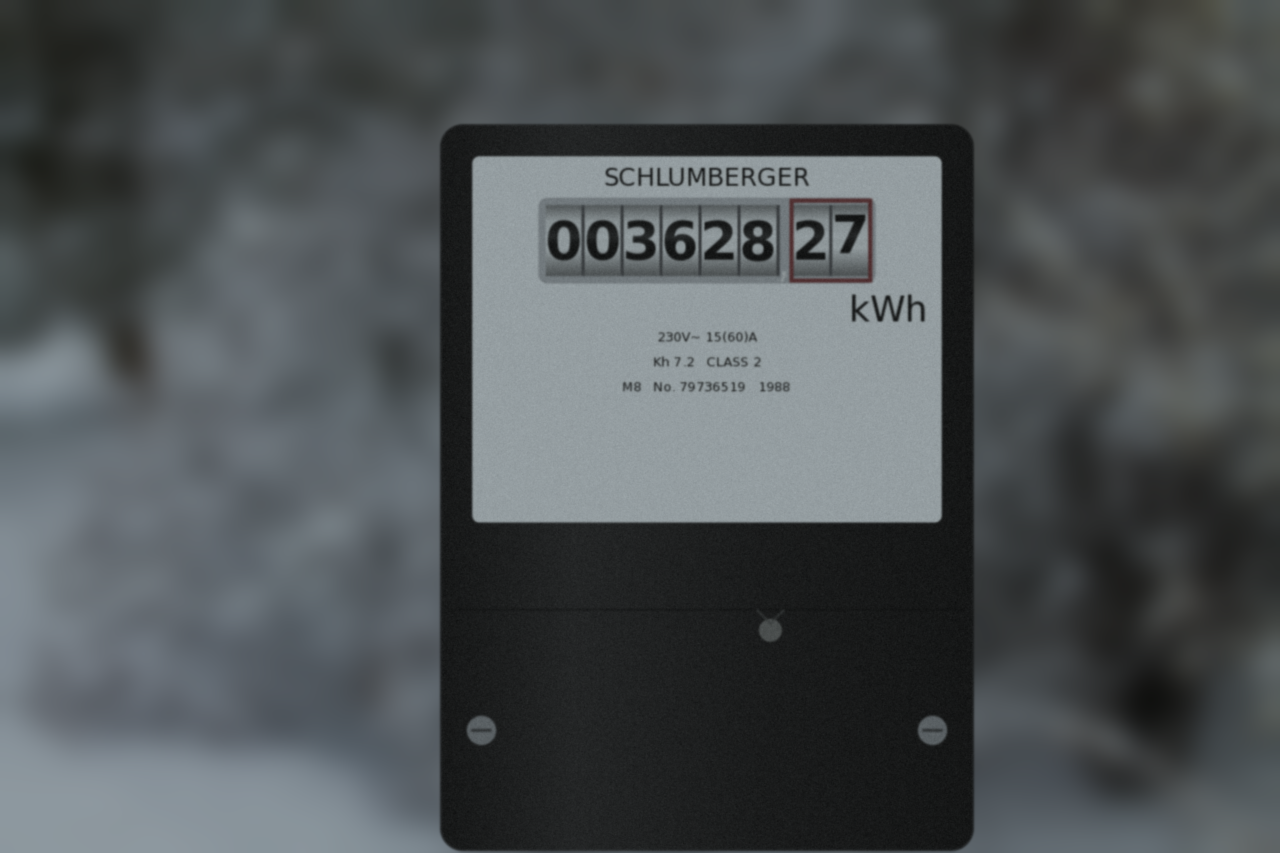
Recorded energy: 3628.27 kWh
